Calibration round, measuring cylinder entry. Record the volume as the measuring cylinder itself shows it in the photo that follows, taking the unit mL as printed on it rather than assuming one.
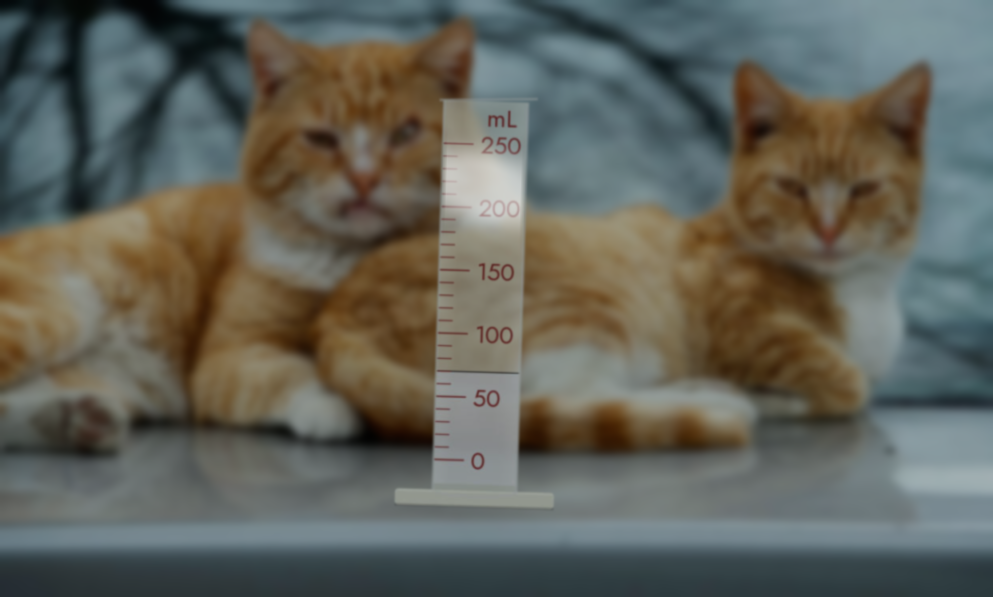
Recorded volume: 70 mL
